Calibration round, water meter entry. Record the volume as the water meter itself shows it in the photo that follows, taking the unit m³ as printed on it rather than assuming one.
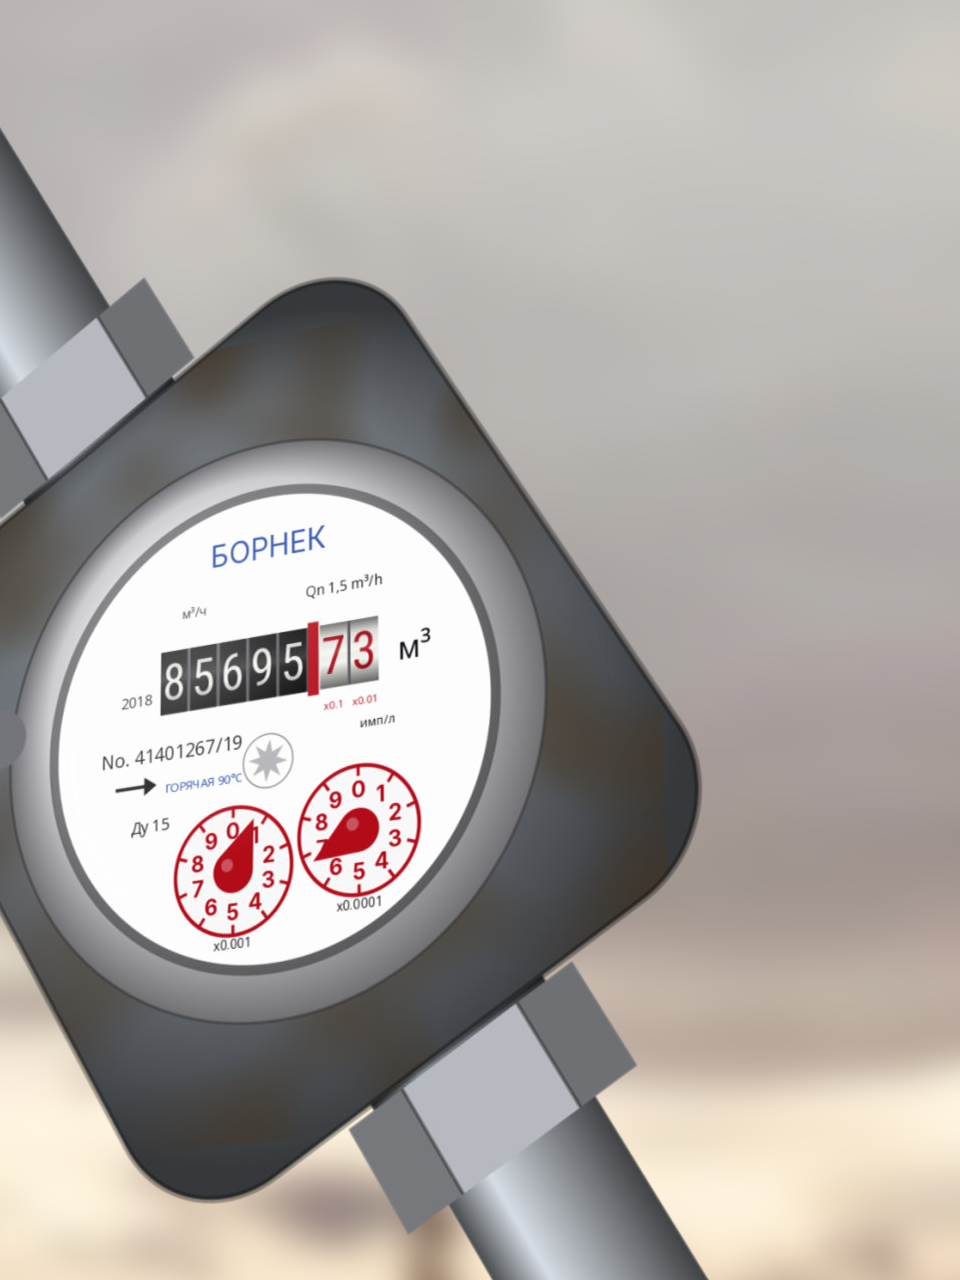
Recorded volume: 85695.7306 m³
